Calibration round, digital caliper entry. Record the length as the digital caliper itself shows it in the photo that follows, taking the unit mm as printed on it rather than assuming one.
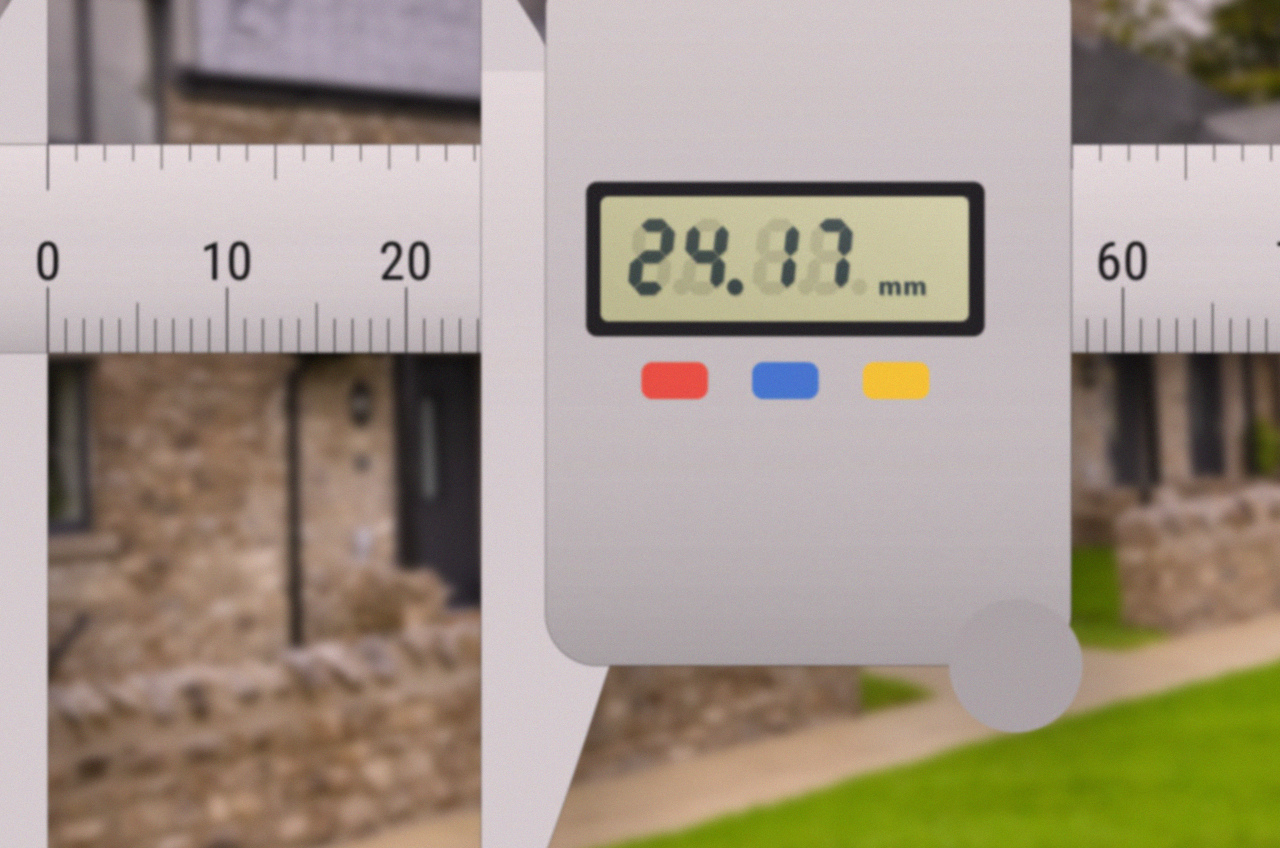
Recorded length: 24.17 mm
